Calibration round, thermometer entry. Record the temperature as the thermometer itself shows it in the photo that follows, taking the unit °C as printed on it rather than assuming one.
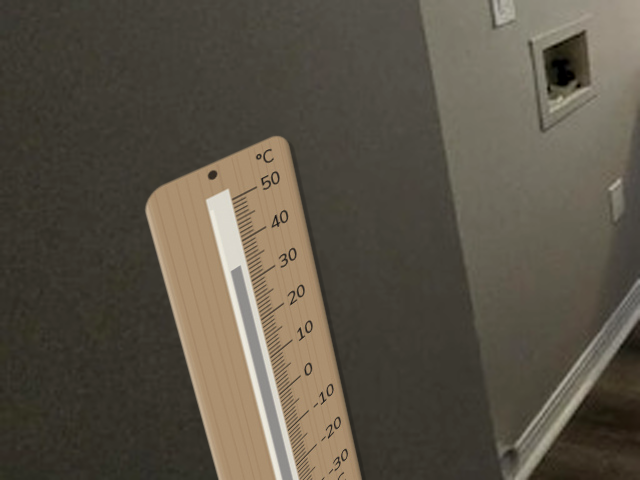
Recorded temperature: 35 °C
